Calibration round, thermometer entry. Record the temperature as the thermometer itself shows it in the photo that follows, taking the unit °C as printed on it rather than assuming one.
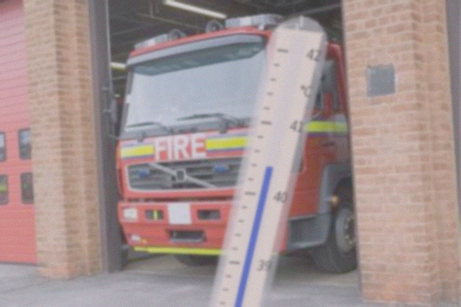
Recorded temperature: 40.4 °C
